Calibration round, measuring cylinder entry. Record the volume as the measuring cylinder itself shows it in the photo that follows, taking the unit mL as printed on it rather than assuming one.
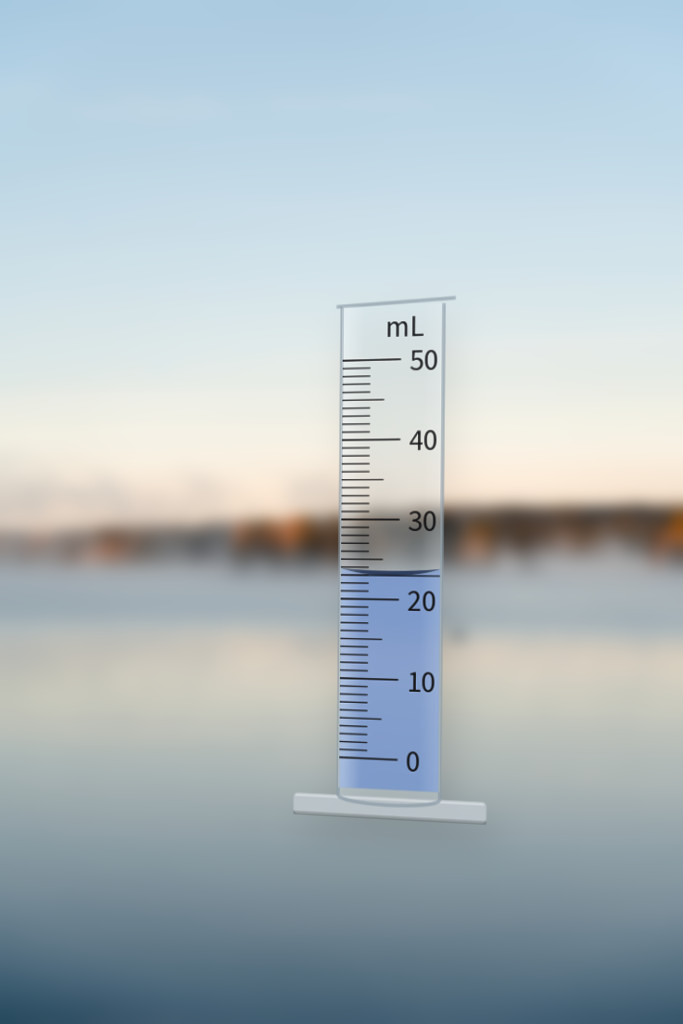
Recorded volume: 23 mL
